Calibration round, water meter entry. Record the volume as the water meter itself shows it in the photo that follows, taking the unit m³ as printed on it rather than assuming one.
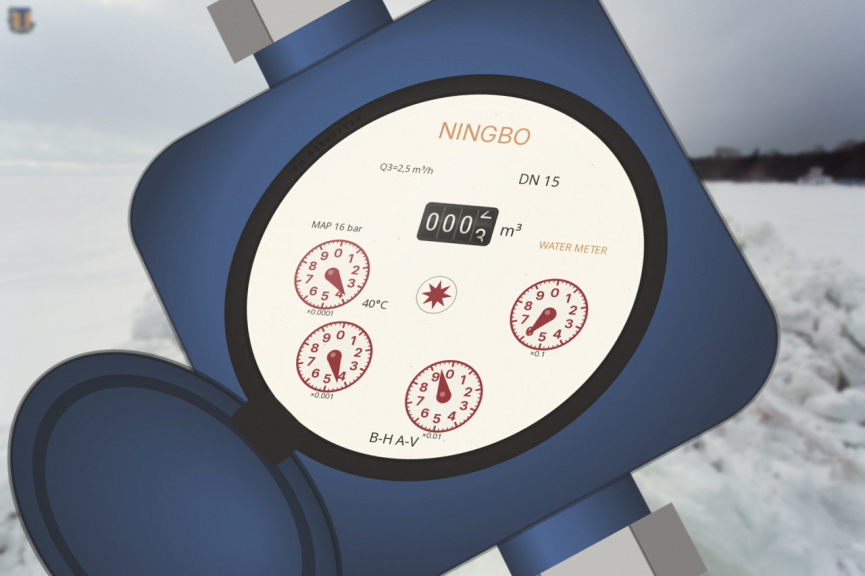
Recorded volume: 2.5943 m³
